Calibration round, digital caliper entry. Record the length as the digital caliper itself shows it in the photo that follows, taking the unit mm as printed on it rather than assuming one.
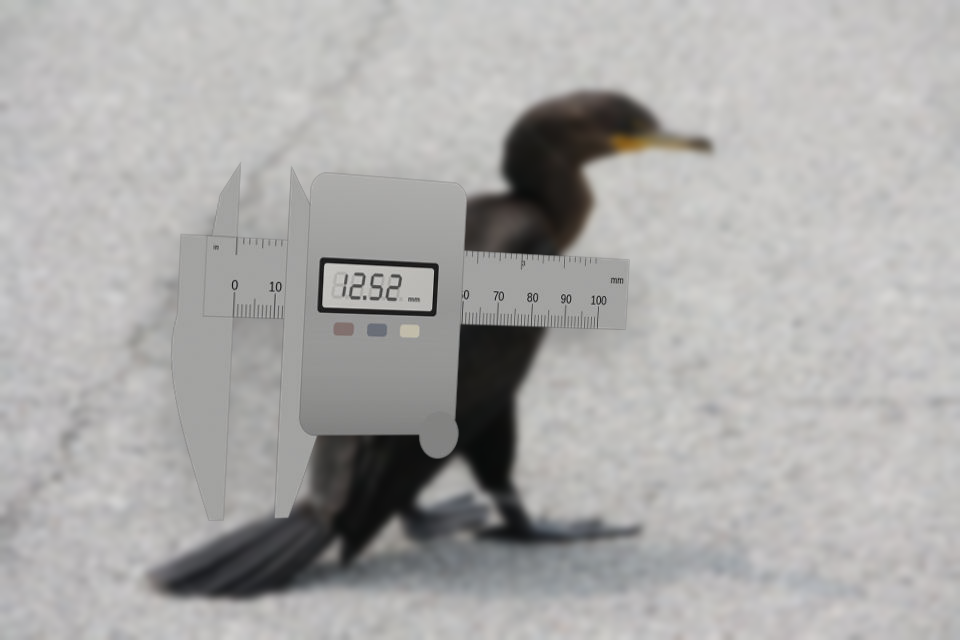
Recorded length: 12.52 mm
